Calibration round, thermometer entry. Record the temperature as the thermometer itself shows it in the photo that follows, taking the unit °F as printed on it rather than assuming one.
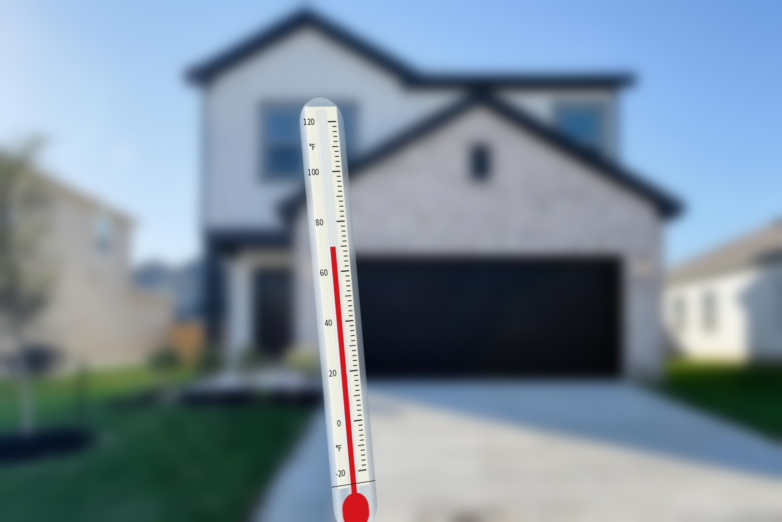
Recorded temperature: 70 °F
